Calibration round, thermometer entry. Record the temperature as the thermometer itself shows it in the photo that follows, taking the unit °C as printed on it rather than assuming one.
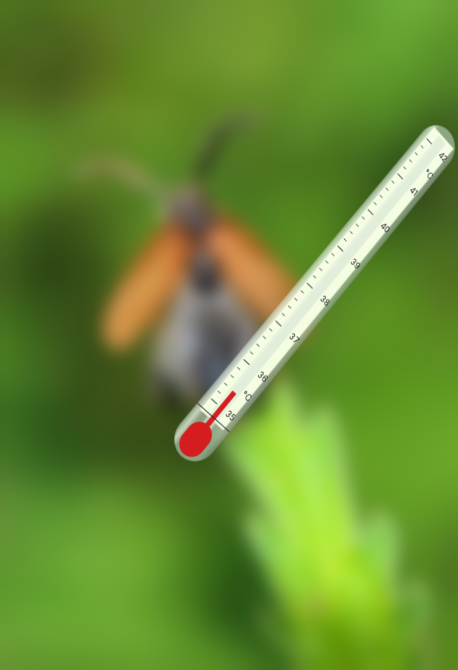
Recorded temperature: 35.4 °C
